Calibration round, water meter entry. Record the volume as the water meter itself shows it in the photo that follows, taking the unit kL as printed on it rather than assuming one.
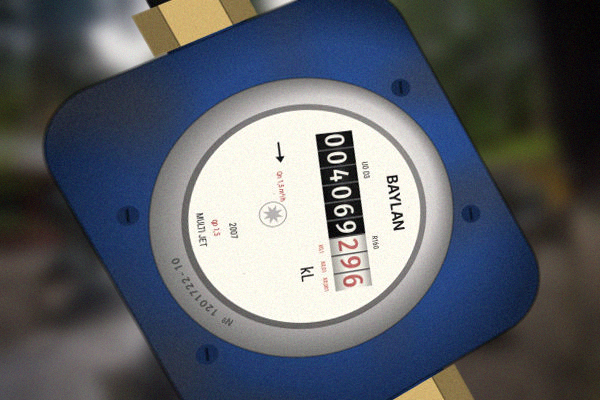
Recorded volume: 4069.296 kL
